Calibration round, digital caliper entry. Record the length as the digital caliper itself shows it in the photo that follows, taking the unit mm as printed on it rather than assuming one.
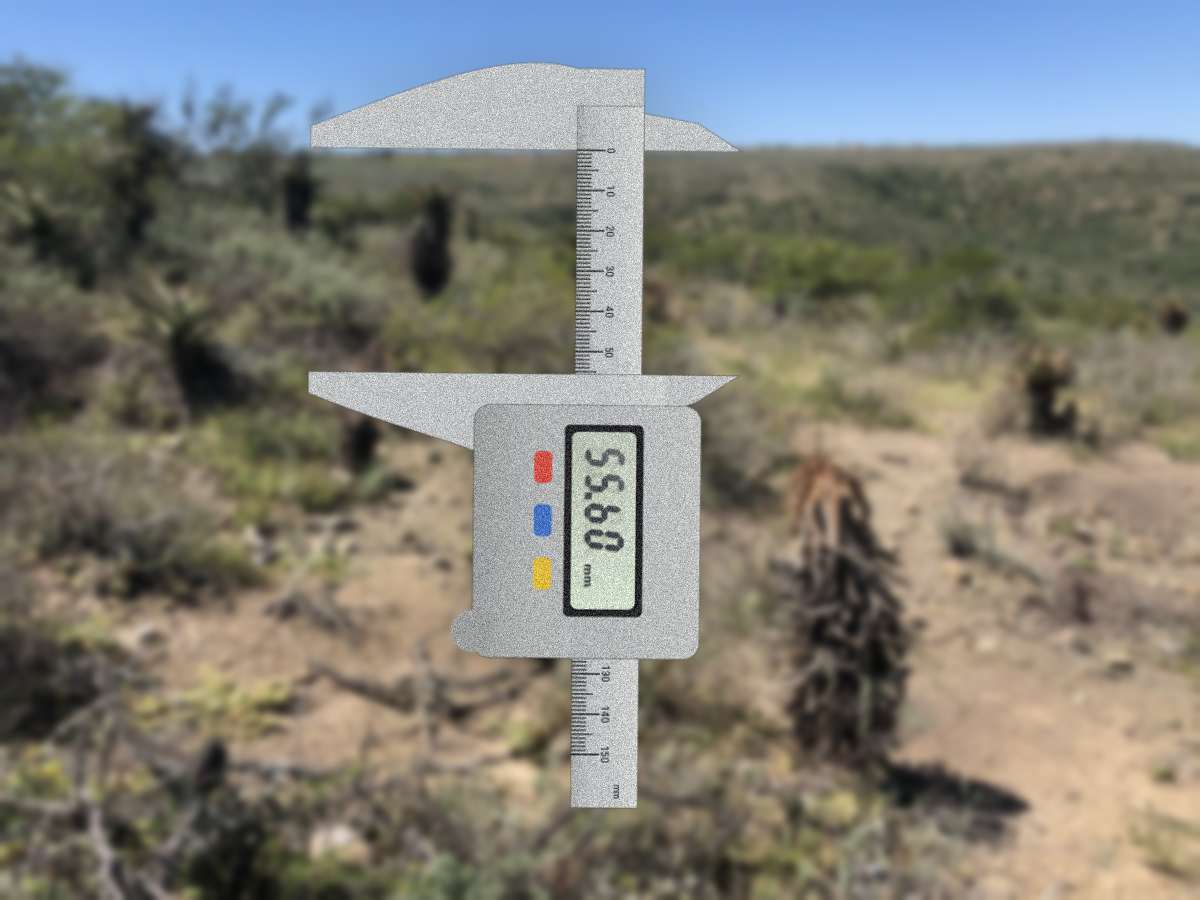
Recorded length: 55.60 mm
